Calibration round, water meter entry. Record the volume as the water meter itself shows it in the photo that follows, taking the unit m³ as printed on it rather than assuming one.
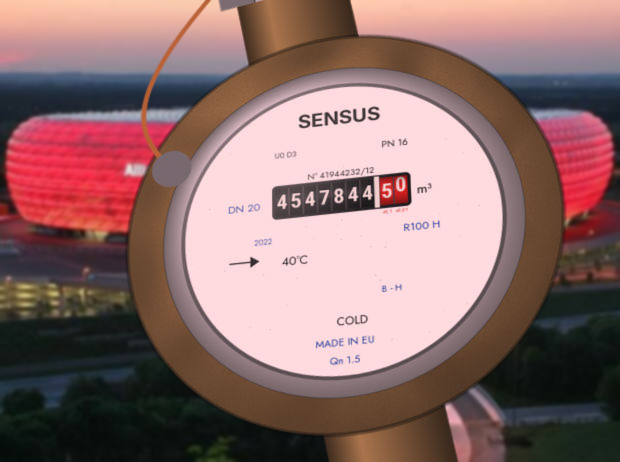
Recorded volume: 4547844.50 m³
